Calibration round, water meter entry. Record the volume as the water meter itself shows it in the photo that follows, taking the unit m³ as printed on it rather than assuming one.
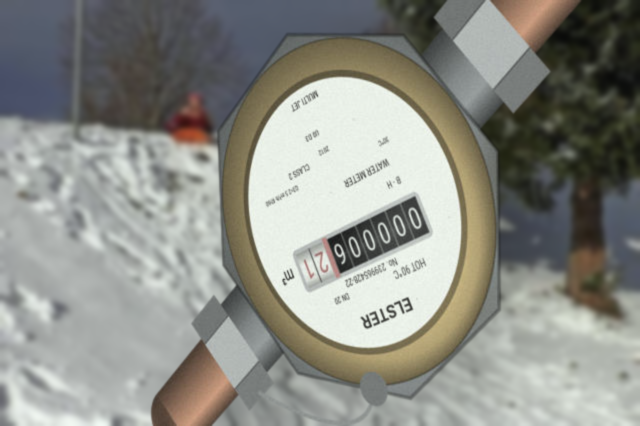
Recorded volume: 6.21 m³
